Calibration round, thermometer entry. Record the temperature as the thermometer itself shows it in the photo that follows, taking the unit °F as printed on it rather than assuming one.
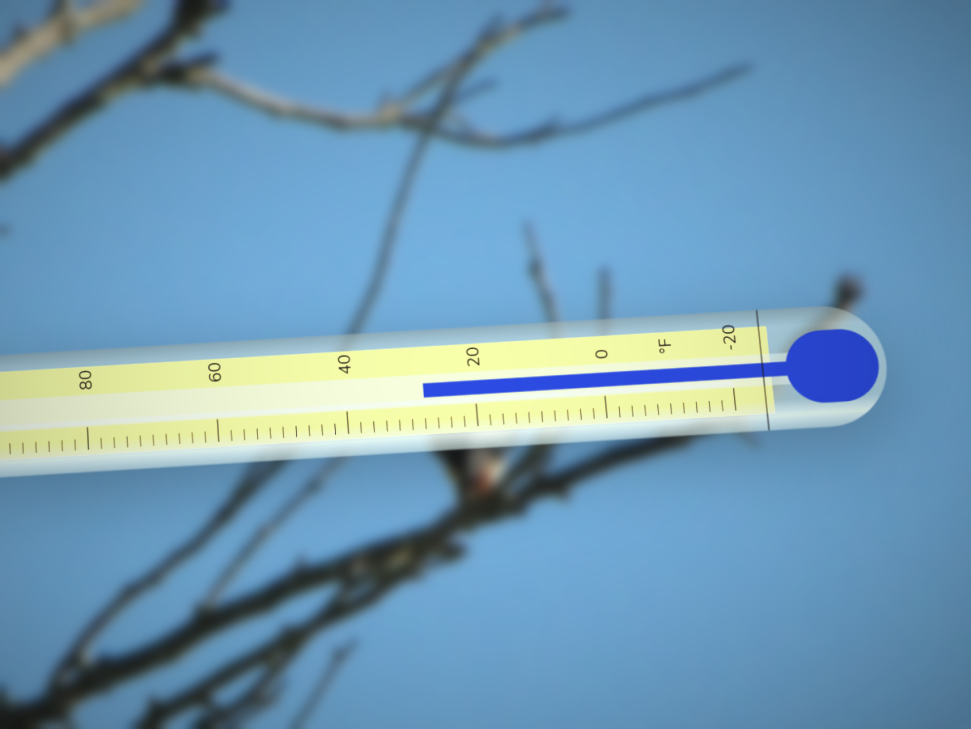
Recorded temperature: 28 °F
